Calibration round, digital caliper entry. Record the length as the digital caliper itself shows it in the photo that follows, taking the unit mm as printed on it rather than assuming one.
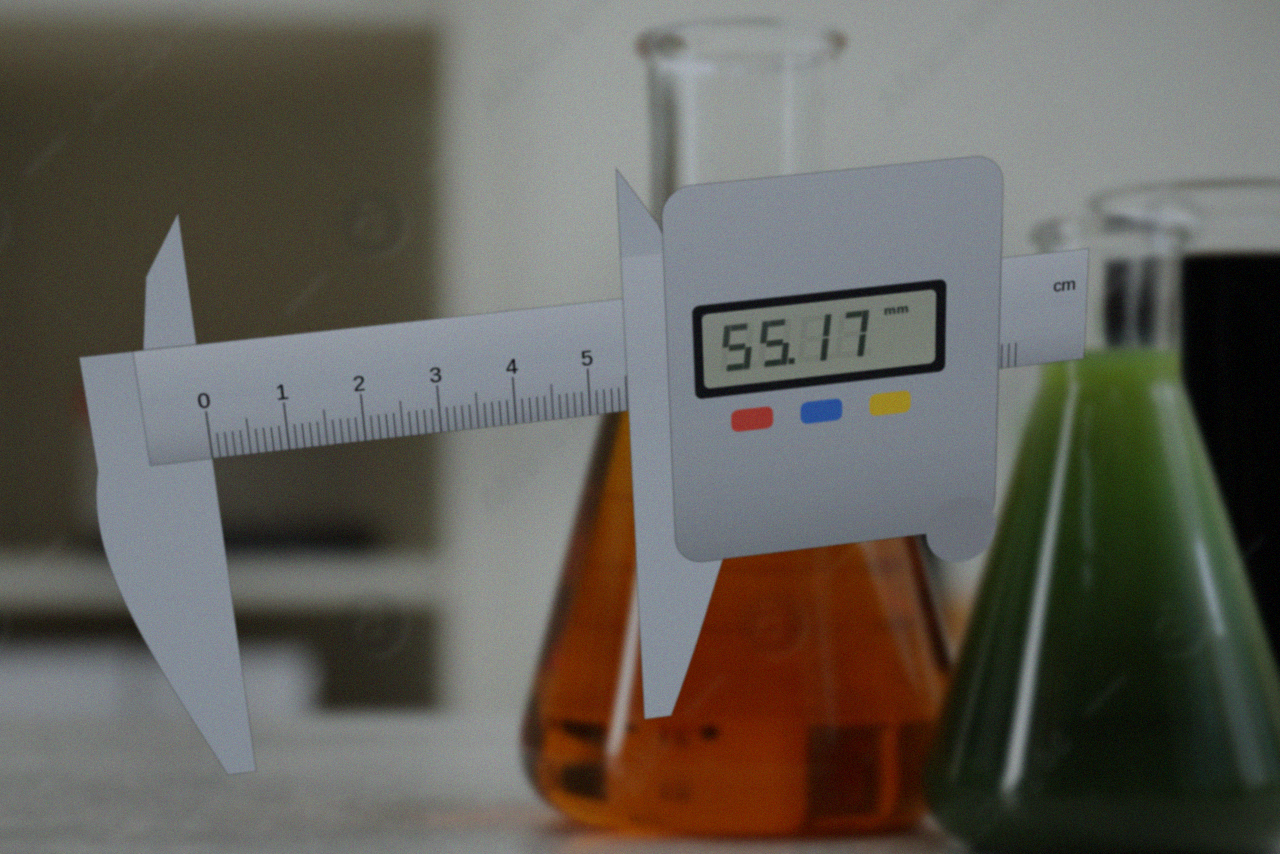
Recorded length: 55.17 mm
